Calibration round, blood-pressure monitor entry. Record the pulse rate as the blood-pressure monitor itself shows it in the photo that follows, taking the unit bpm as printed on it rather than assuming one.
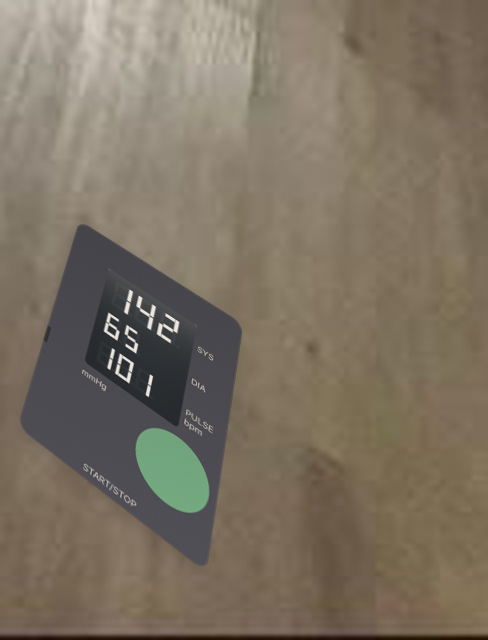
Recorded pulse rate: 101 bpm
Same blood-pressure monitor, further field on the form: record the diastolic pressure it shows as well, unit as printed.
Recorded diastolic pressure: 65 mmHg
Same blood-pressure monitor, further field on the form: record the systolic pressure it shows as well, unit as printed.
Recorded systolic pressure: 142 mmHg
